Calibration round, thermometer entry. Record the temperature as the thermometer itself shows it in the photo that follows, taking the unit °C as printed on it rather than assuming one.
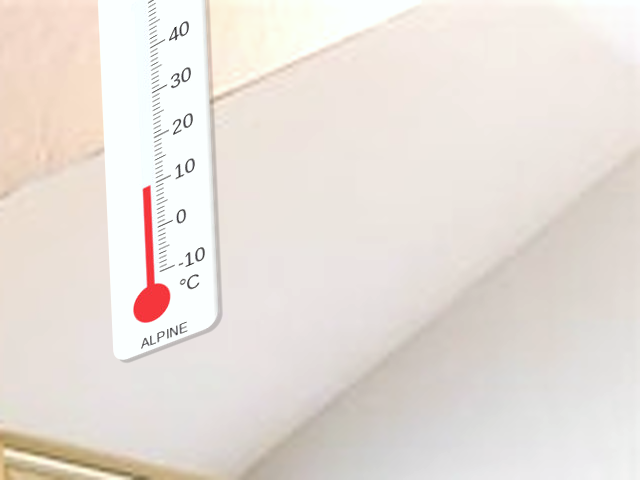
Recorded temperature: 10 °C
